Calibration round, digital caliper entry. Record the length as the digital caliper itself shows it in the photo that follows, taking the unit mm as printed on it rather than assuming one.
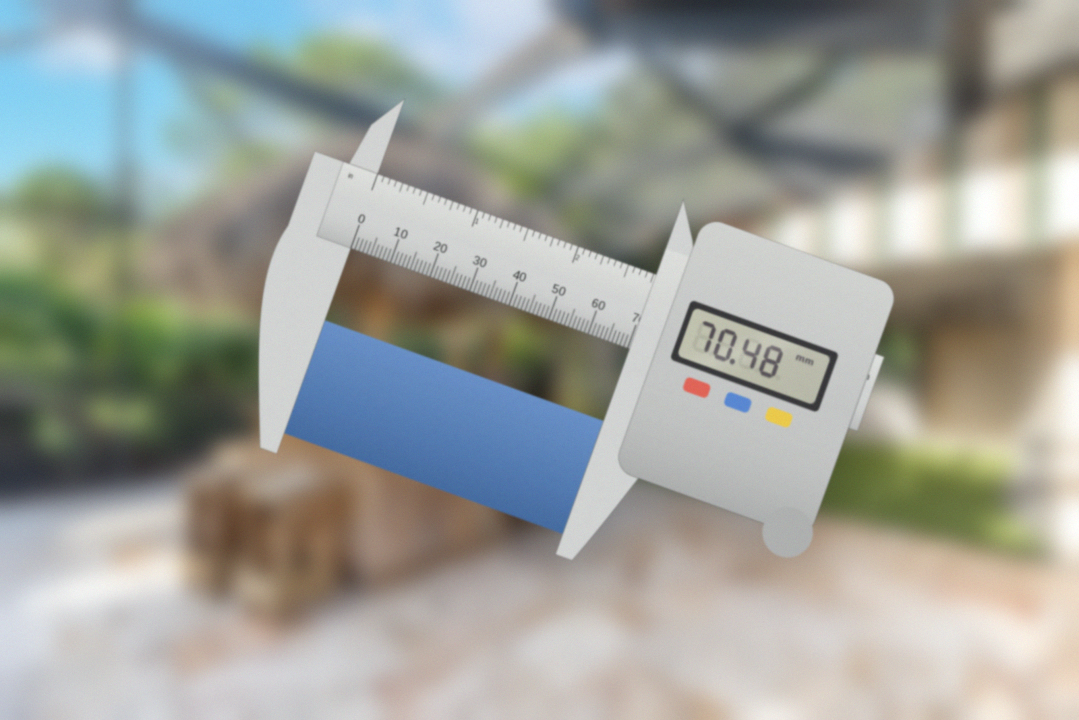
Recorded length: 70.48 mm
